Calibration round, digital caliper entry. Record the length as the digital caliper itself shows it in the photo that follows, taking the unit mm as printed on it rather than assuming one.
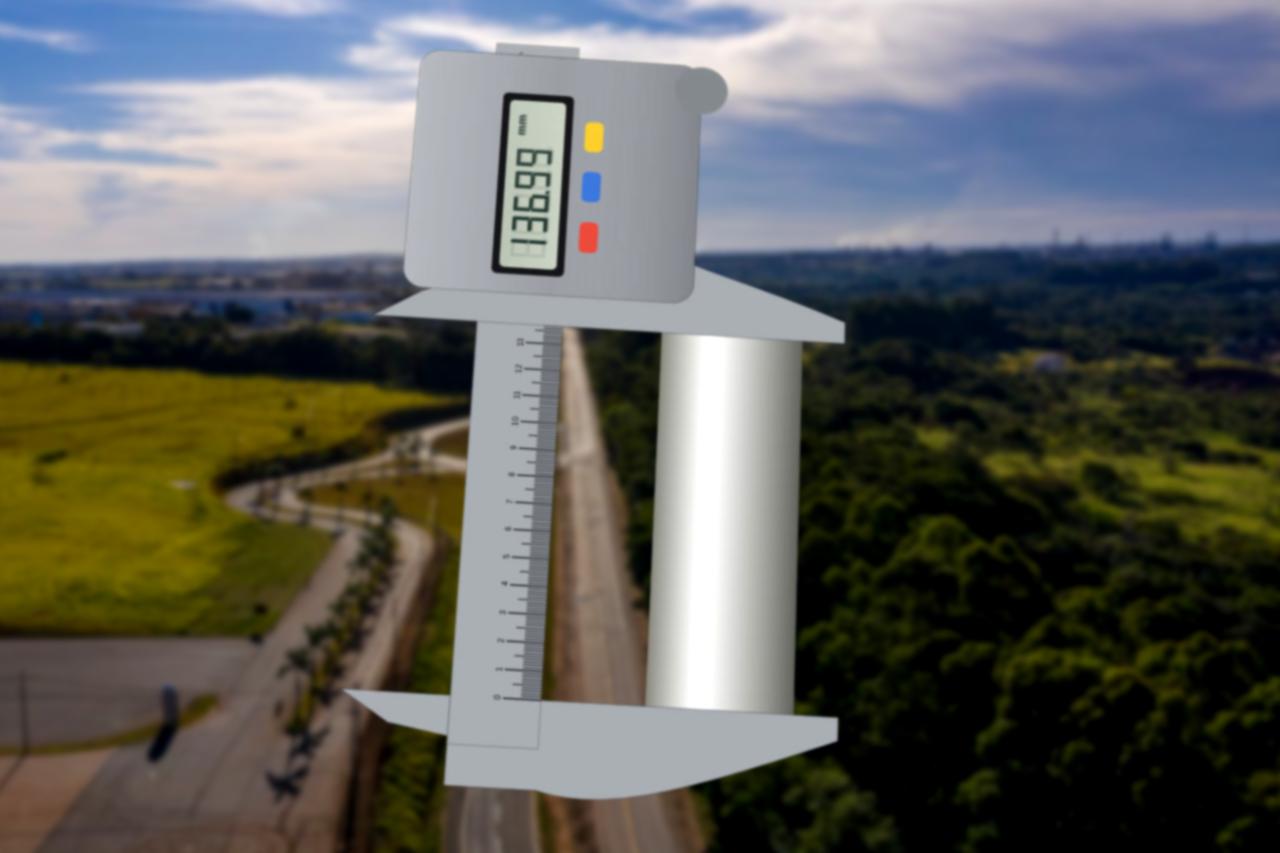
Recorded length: 136.99 mm
